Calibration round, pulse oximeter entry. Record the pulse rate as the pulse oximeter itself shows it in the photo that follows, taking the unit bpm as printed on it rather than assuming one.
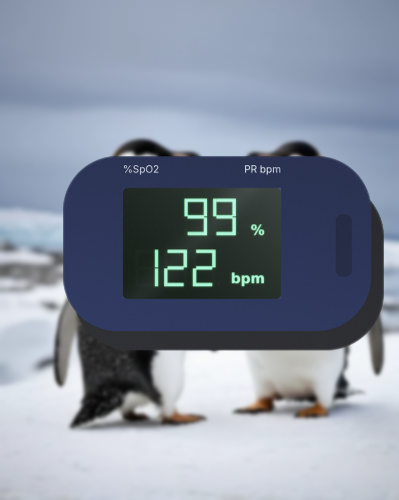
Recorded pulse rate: 122 bpm
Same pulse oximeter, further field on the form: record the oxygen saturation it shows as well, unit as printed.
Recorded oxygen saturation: 99 %
